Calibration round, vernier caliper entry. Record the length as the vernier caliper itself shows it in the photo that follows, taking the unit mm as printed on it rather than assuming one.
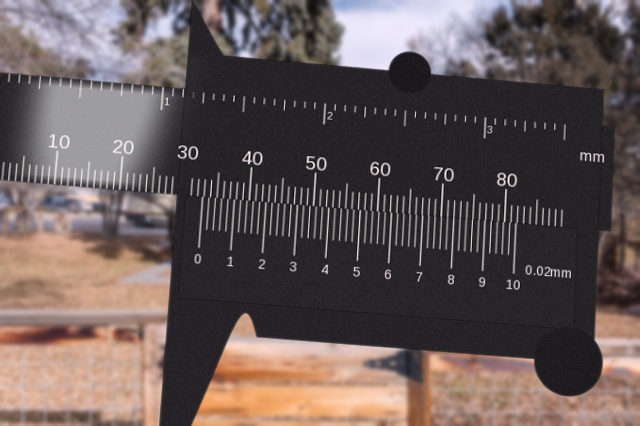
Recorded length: 32.8 mm
